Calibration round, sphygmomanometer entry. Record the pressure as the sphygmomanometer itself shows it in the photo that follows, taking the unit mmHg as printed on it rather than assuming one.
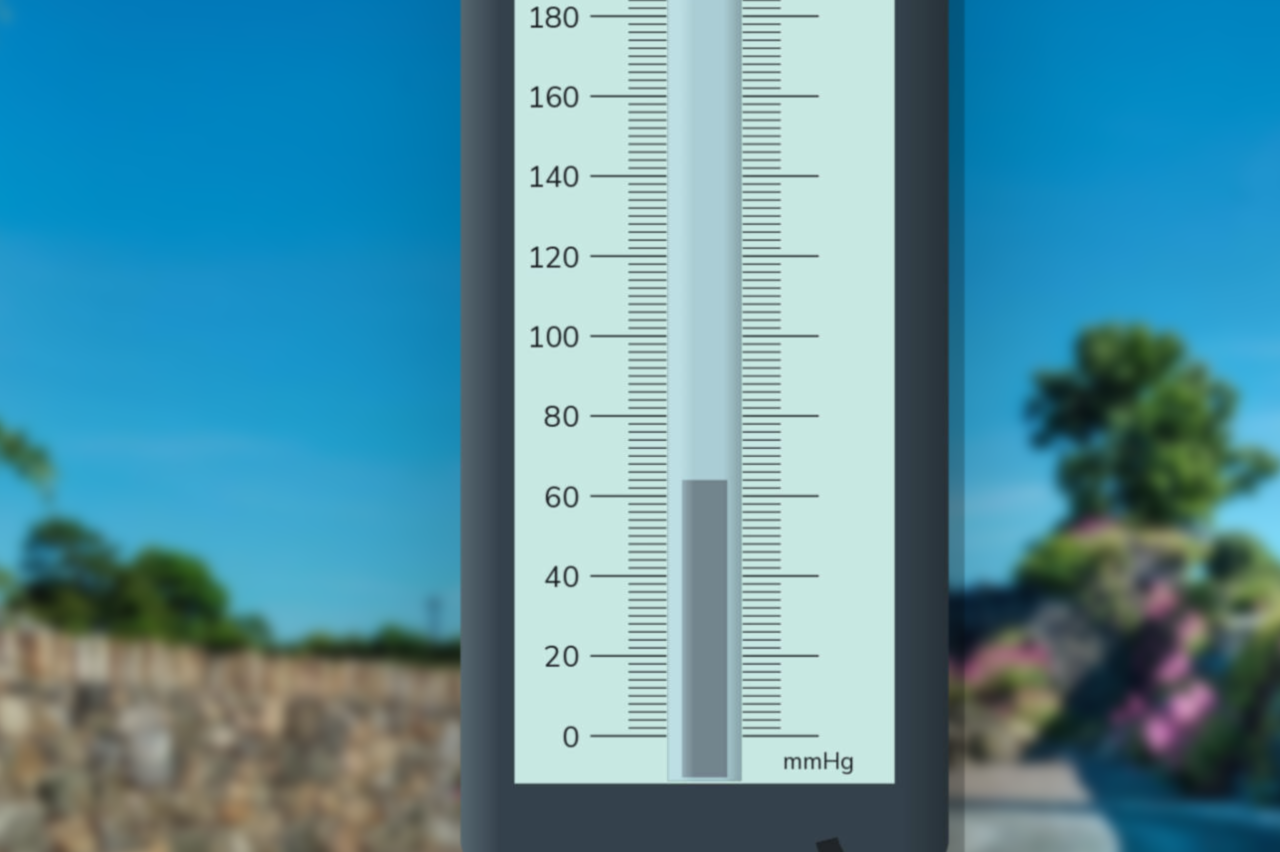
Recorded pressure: 64 mmHg
